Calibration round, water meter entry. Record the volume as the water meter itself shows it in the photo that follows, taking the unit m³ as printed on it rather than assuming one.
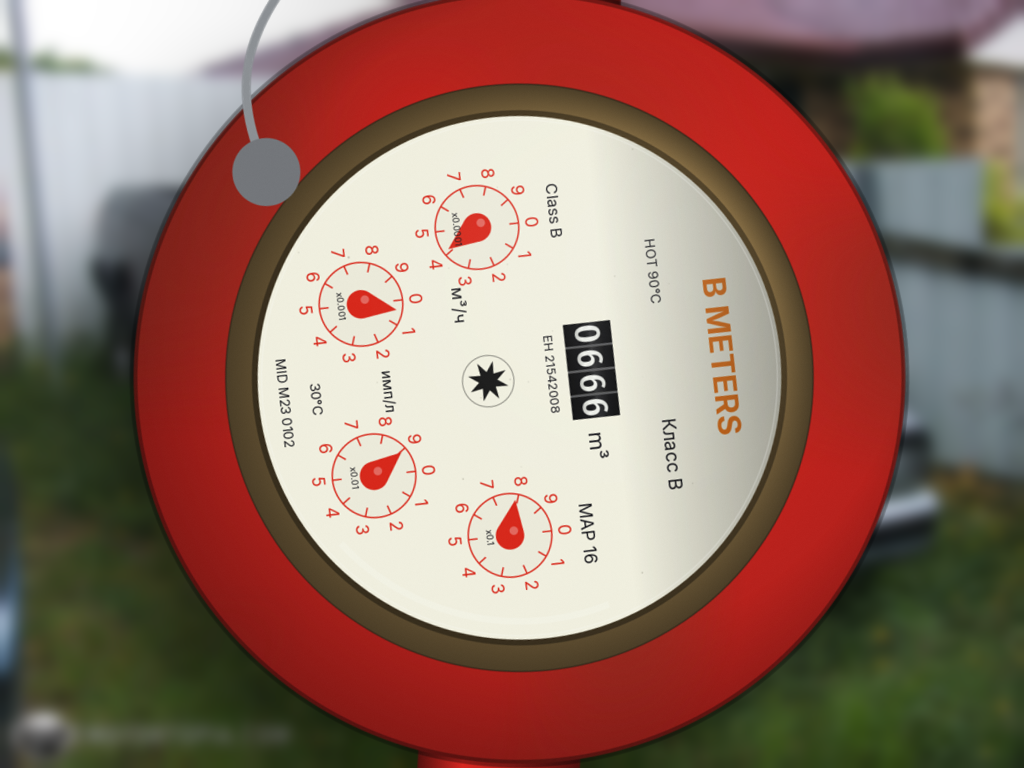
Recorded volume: 666.7904 m³
